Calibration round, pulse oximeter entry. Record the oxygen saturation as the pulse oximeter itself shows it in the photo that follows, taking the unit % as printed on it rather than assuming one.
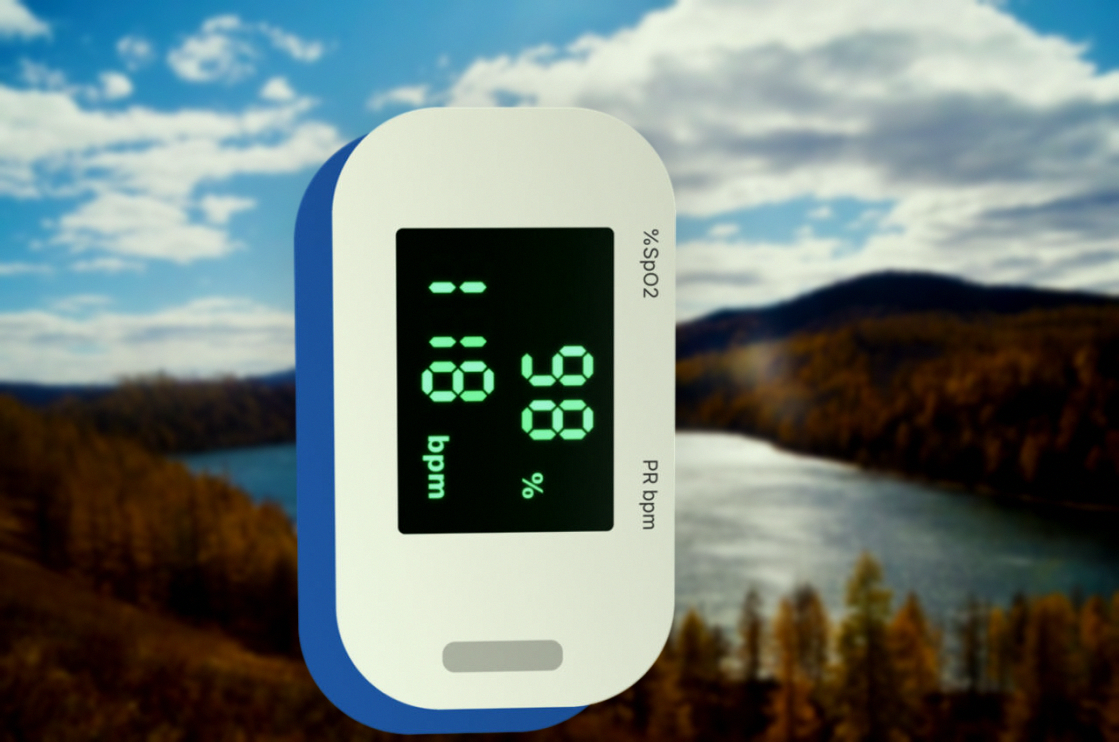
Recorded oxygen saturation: 98 %
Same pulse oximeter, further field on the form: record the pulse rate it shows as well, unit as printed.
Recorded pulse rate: 118 bpm
